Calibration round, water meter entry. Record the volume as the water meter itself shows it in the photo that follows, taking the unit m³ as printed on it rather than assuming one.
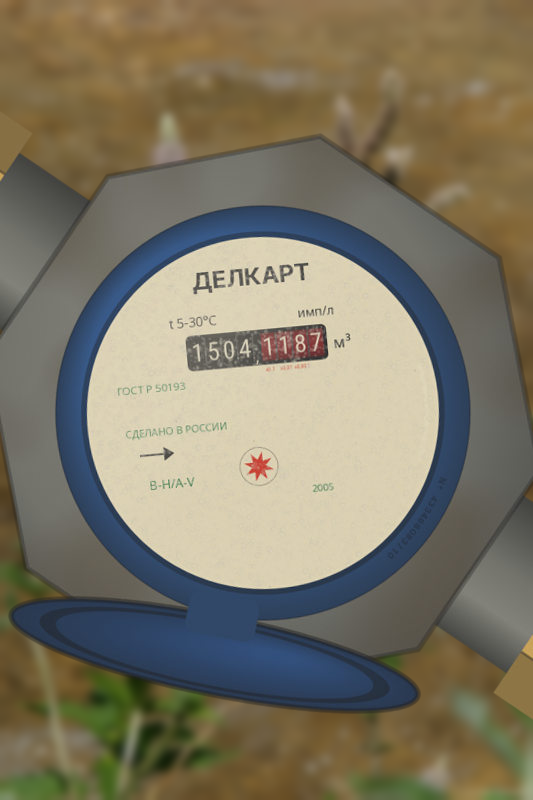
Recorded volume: 1504.1187 m³
